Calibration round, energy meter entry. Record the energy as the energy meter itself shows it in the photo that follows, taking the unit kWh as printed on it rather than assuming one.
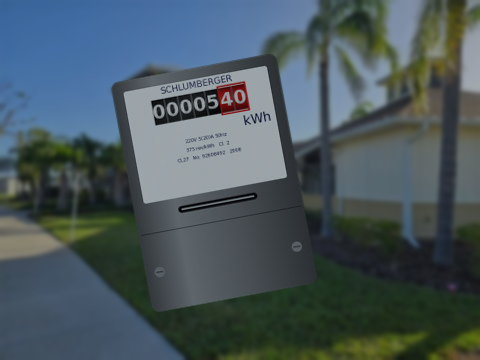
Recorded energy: 5.40 kWh
